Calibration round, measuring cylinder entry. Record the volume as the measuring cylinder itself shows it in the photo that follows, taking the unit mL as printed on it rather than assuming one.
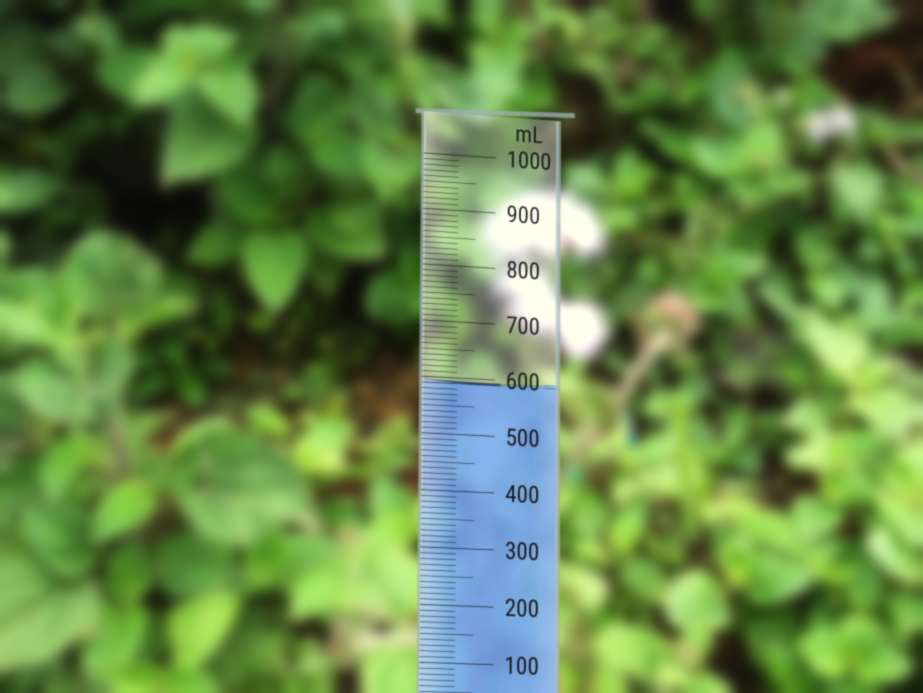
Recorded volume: 590 mL
